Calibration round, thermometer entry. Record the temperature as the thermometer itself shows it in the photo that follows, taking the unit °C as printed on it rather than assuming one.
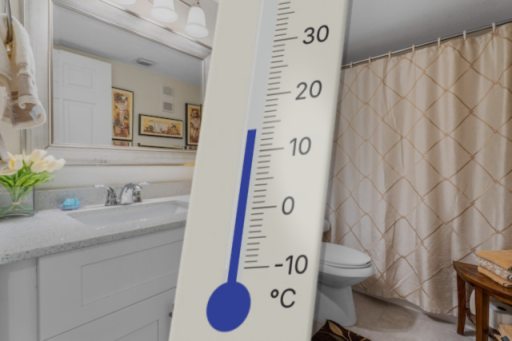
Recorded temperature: 14 °C
